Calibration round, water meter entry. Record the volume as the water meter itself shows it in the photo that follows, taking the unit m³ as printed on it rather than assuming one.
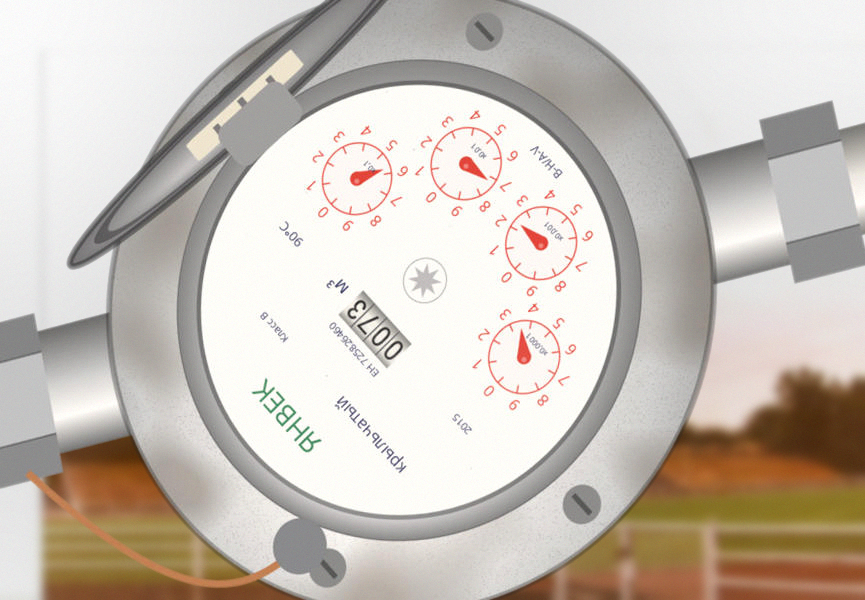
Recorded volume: 73.5723 m³
